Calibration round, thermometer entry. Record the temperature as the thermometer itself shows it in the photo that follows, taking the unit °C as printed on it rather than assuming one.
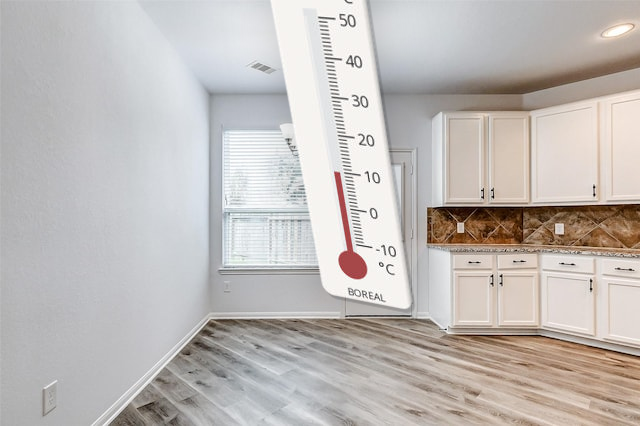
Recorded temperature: 10 °C
